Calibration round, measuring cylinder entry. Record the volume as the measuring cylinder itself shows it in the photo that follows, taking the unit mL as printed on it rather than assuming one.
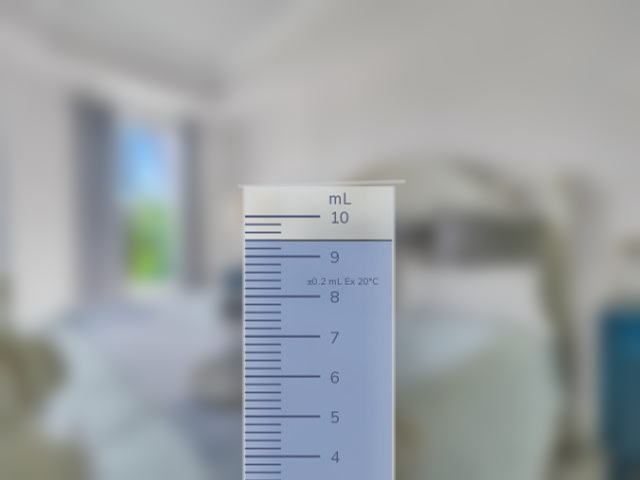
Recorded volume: 9.4 mL
